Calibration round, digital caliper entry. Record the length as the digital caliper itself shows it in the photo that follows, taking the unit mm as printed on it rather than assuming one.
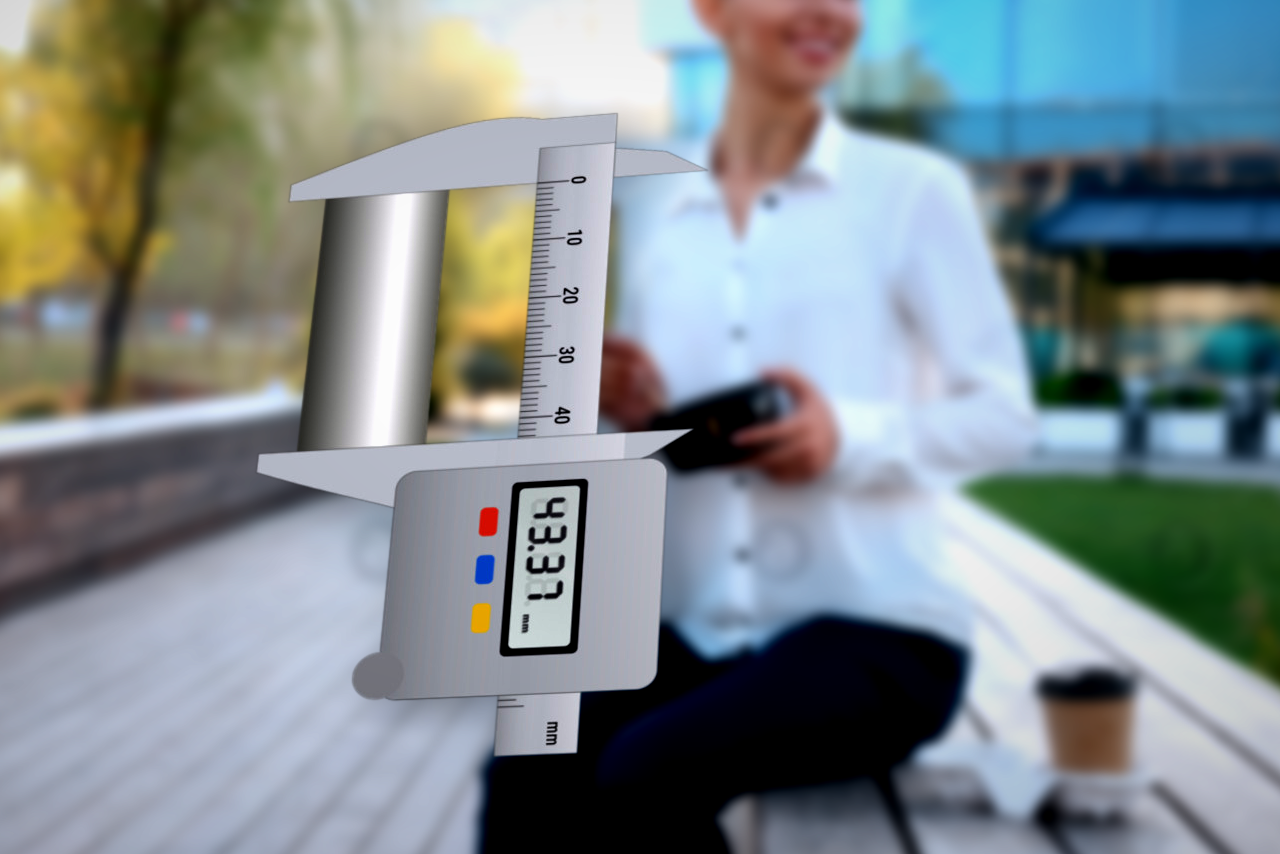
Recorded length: 43.37 mm
